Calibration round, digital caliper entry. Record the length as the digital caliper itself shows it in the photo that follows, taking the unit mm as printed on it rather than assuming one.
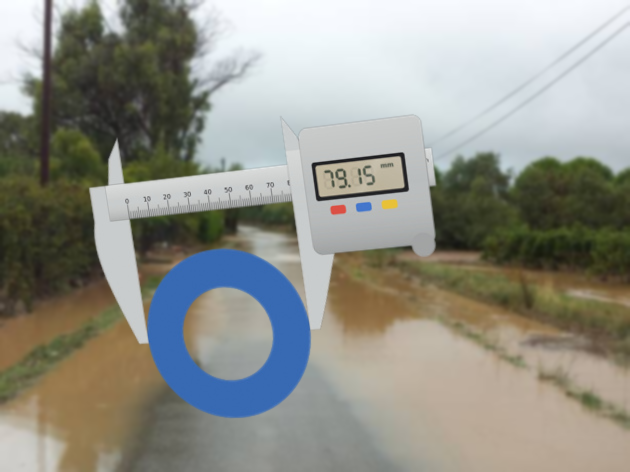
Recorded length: 79.15 mm
